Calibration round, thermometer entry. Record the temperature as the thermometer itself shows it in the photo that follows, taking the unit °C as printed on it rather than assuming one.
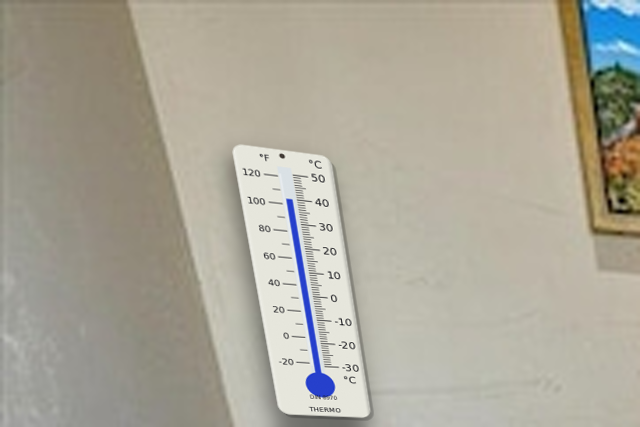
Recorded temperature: 40 °C
